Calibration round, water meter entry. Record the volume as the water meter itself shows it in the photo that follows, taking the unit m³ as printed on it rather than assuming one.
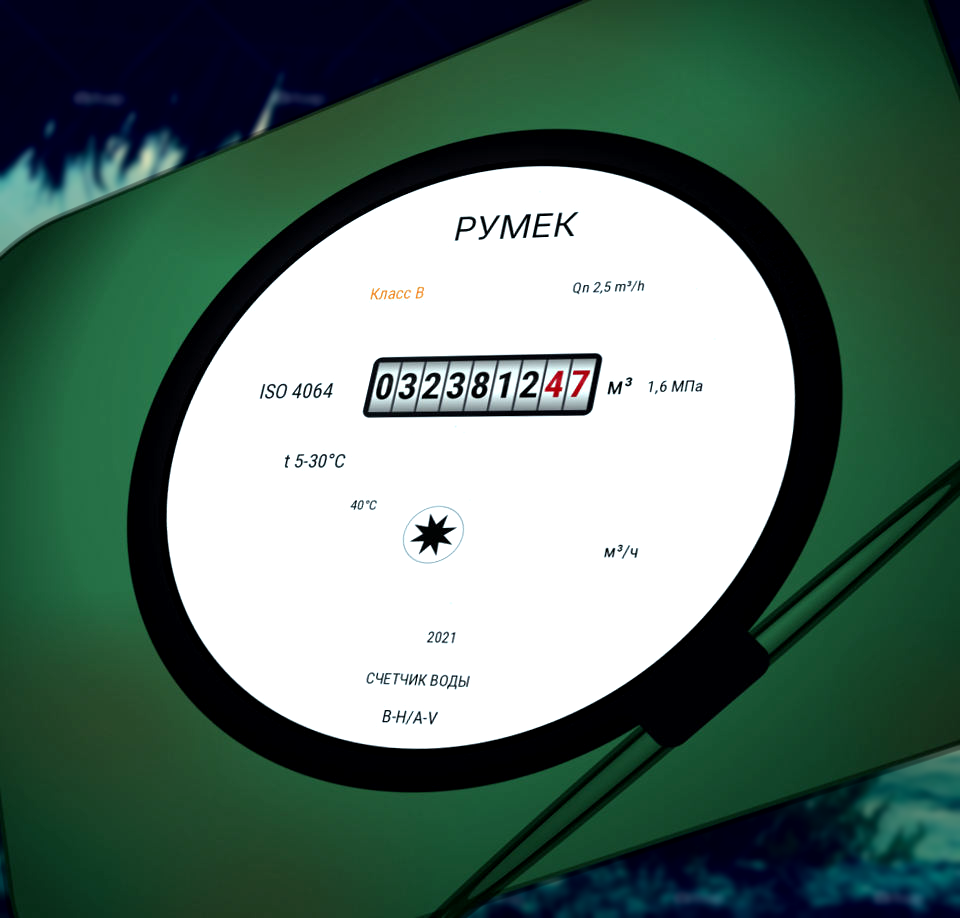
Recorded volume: 323812.47 m³
